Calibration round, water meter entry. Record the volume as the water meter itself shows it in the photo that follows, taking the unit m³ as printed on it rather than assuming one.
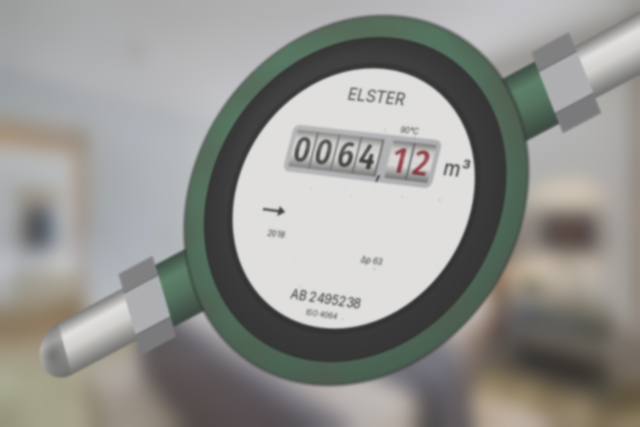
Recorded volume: 64.12 m³
